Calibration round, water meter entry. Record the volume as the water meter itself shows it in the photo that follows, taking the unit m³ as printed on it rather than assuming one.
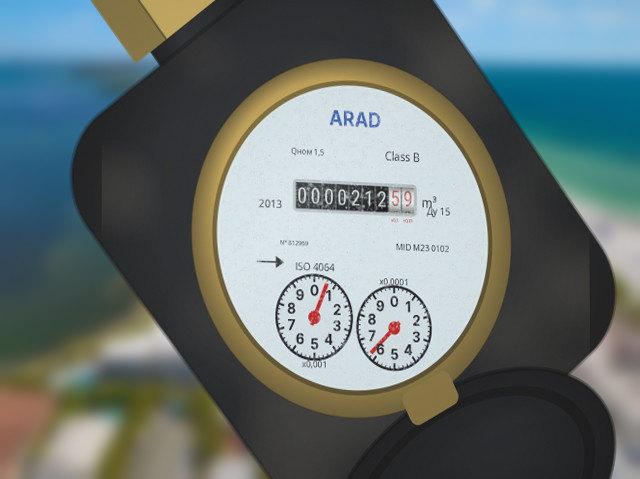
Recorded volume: 212.5906 m³
